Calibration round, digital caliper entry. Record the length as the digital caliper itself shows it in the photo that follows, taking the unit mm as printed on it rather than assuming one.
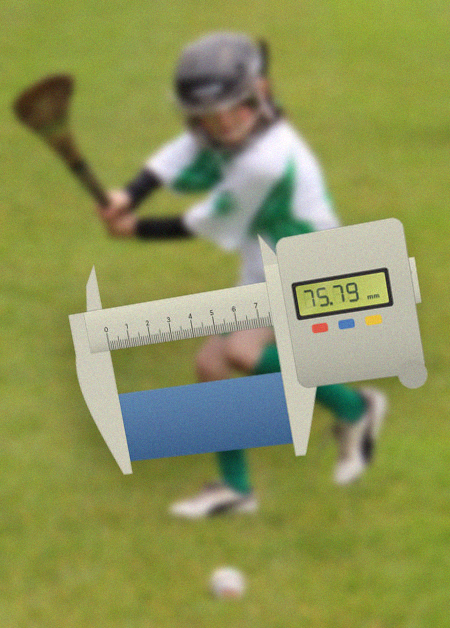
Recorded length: 75.79 mm
